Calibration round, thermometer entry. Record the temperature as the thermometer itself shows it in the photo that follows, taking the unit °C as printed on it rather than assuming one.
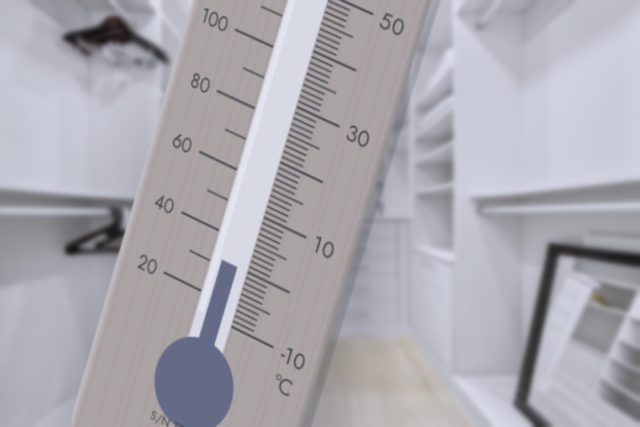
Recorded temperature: 0 °C
